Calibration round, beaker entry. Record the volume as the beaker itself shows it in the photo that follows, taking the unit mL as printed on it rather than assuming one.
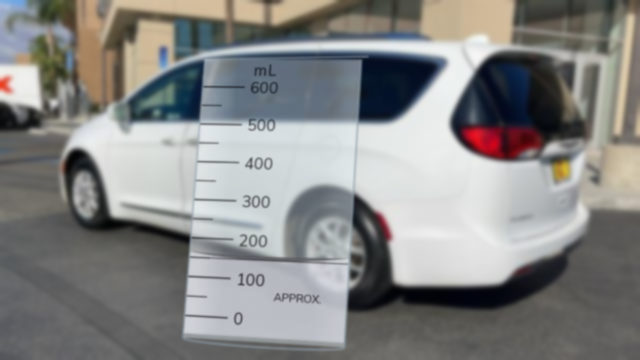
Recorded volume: 150 mL
